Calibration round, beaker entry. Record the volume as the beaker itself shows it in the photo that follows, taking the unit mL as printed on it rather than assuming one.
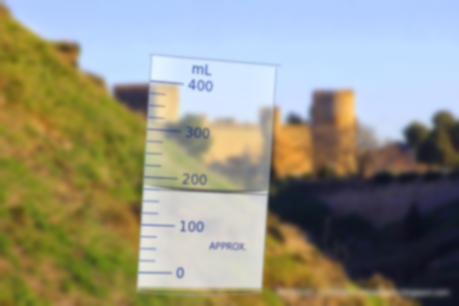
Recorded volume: 175 mL
